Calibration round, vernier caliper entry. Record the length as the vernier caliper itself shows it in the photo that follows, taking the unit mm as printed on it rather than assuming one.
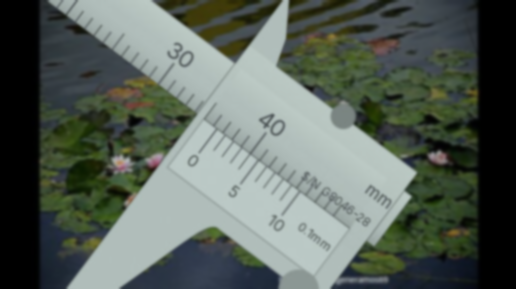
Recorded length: 36.4 mm
